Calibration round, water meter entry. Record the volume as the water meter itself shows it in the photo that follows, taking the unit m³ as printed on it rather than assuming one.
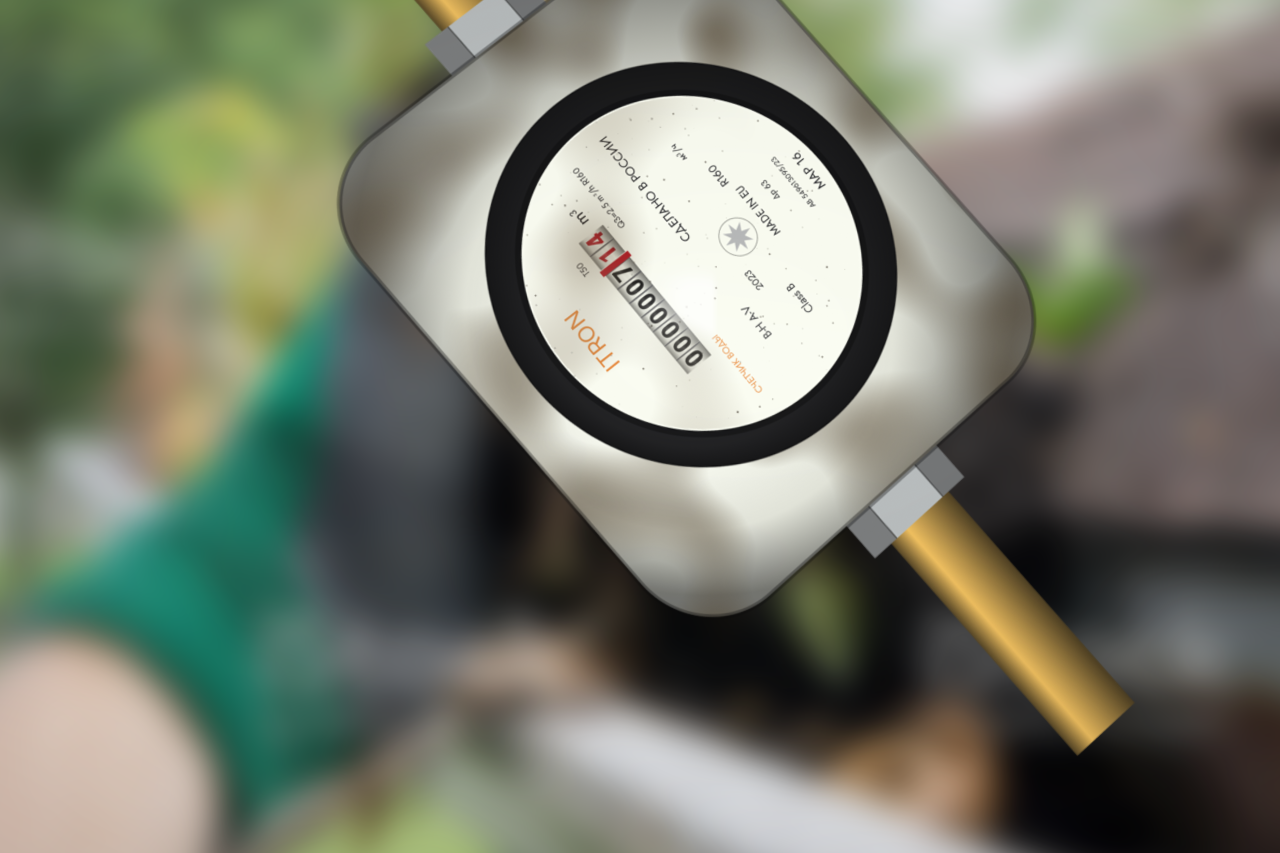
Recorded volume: 7.14 m³
